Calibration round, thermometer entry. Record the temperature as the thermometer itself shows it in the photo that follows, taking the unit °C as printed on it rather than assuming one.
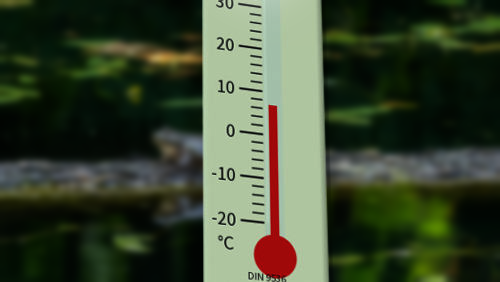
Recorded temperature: 7 °C
